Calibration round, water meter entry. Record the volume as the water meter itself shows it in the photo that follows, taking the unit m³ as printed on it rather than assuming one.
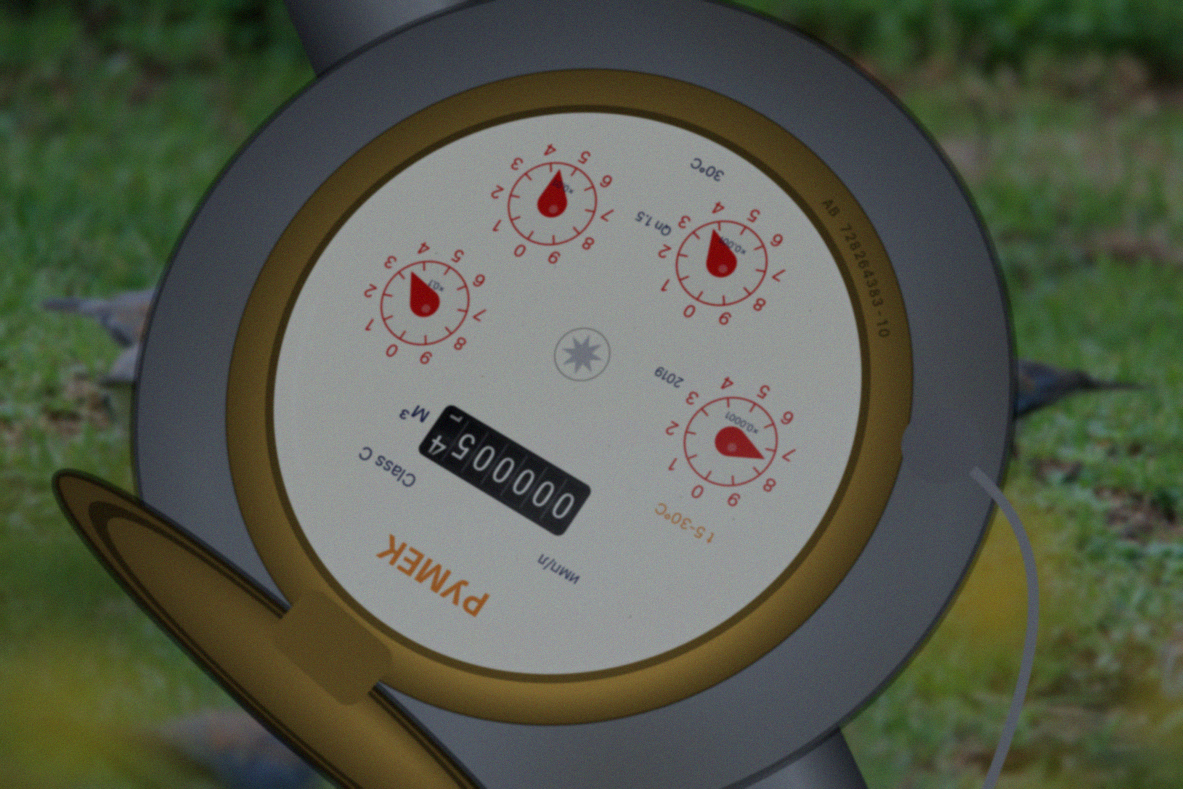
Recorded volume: 54.3437 m³
